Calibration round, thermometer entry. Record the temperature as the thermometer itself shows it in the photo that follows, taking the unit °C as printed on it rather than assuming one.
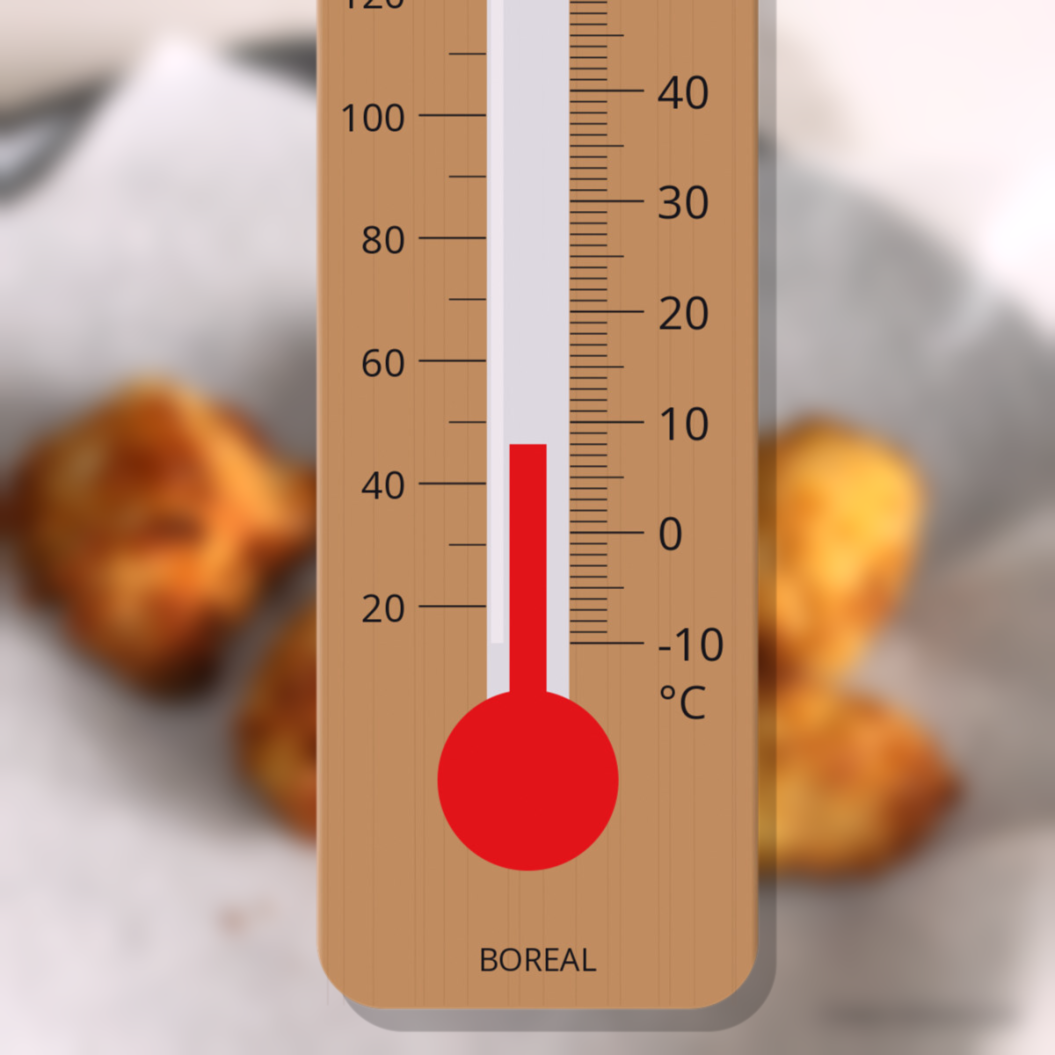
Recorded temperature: 8 °C
